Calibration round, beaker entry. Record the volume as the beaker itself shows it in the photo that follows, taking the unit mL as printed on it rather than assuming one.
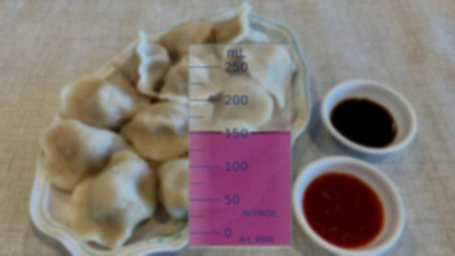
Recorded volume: 150 mL
